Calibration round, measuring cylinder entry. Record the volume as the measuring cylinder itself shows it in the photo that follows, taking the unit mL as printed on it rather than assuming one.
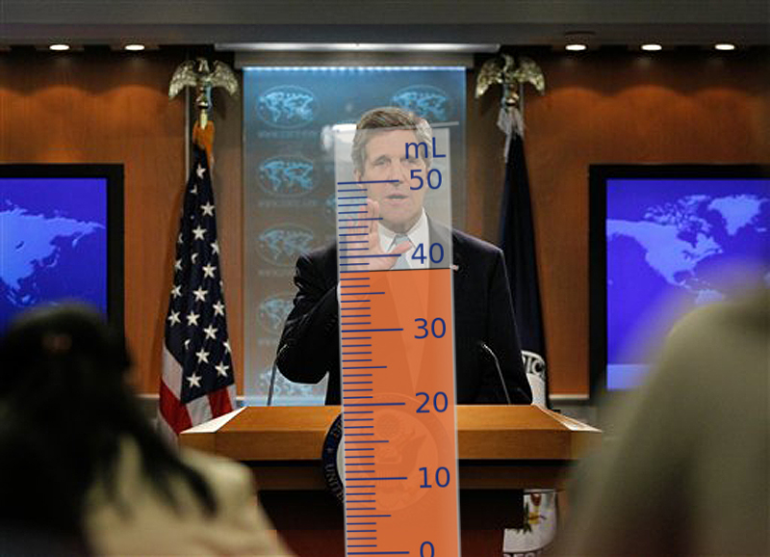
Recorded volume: 38 mL
